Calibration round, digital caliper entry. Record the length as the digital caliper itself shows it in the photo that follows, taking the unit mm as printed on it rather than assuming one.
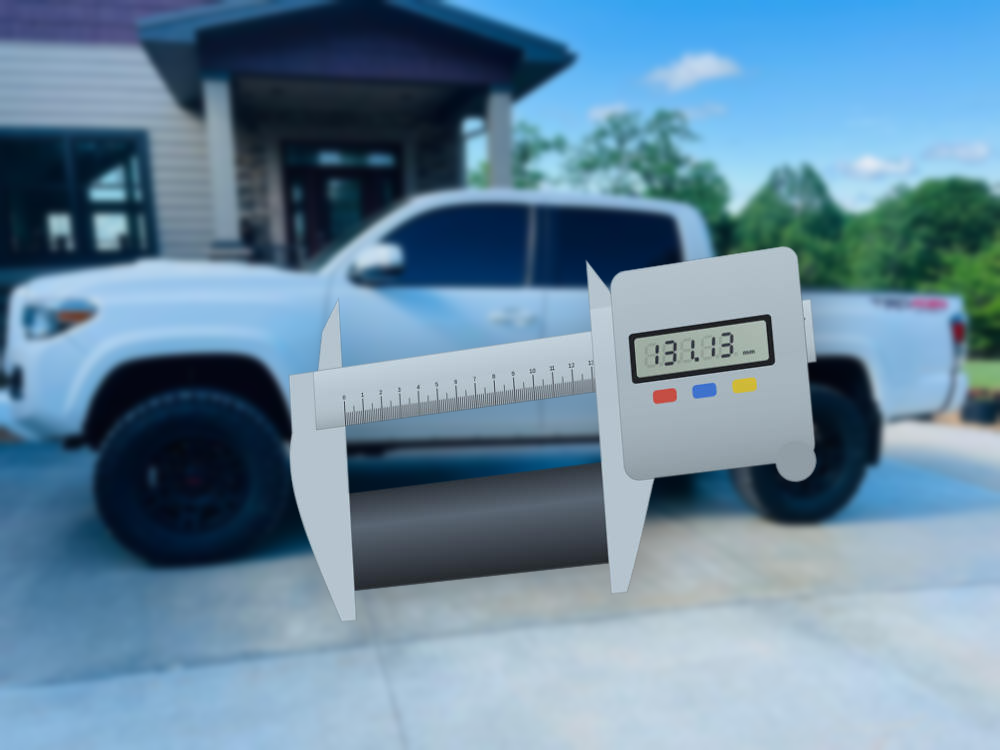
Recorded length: 131.13 mm
